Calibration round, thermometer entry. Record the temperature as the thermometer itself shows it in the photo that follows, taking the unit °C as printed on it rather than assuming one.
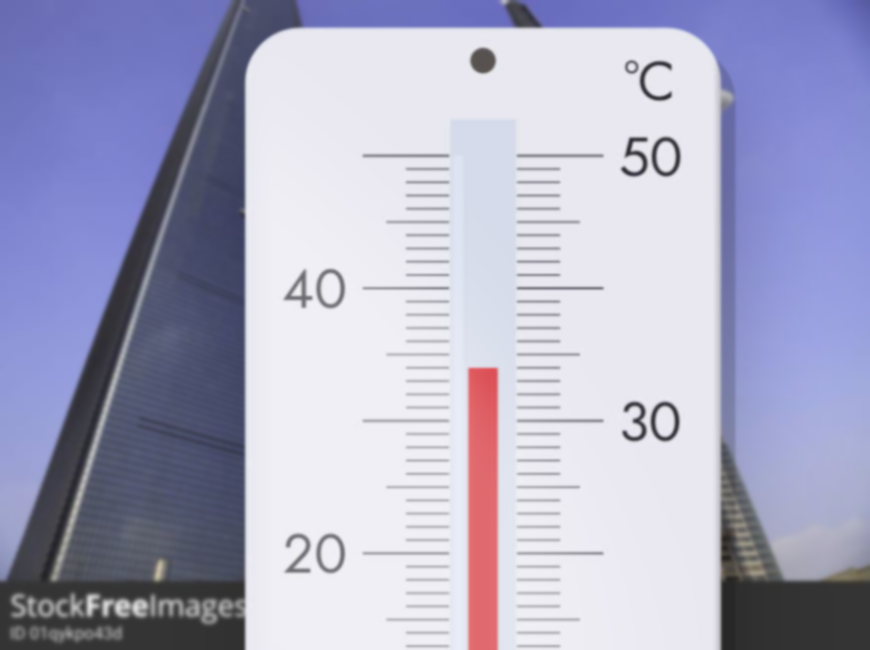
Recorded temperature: 34 °C
